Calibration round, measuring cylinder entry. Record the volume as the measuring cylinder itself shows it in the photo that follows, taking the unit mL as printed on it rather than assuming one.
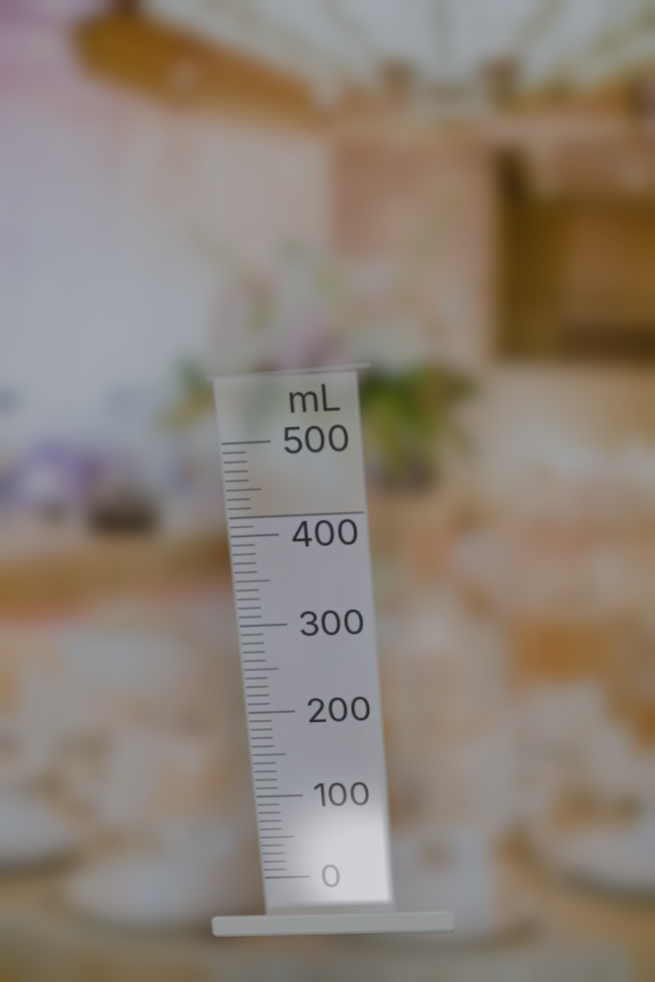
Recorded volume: 420 mL
